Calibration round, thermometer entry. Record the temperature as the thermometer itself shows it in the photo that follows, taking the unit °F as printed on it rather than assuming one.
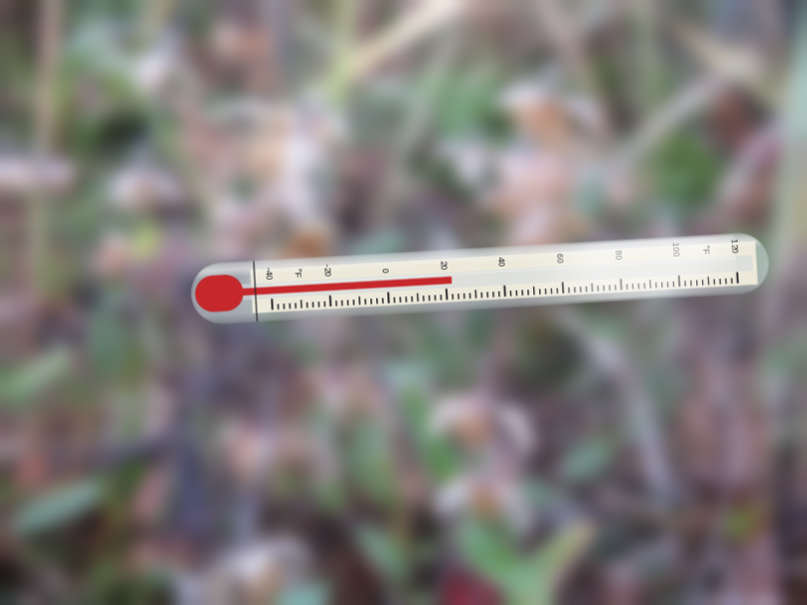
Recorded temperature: 22 °F
